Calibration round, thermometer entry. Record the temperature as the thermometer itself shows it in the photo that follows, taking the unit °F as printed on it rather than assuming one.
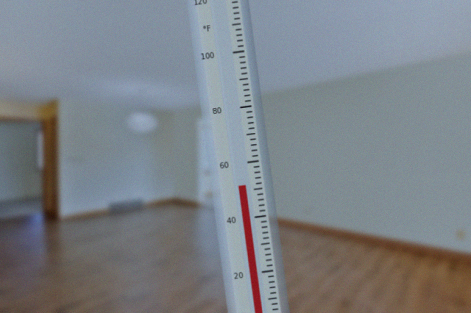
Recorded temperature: 52 °F
